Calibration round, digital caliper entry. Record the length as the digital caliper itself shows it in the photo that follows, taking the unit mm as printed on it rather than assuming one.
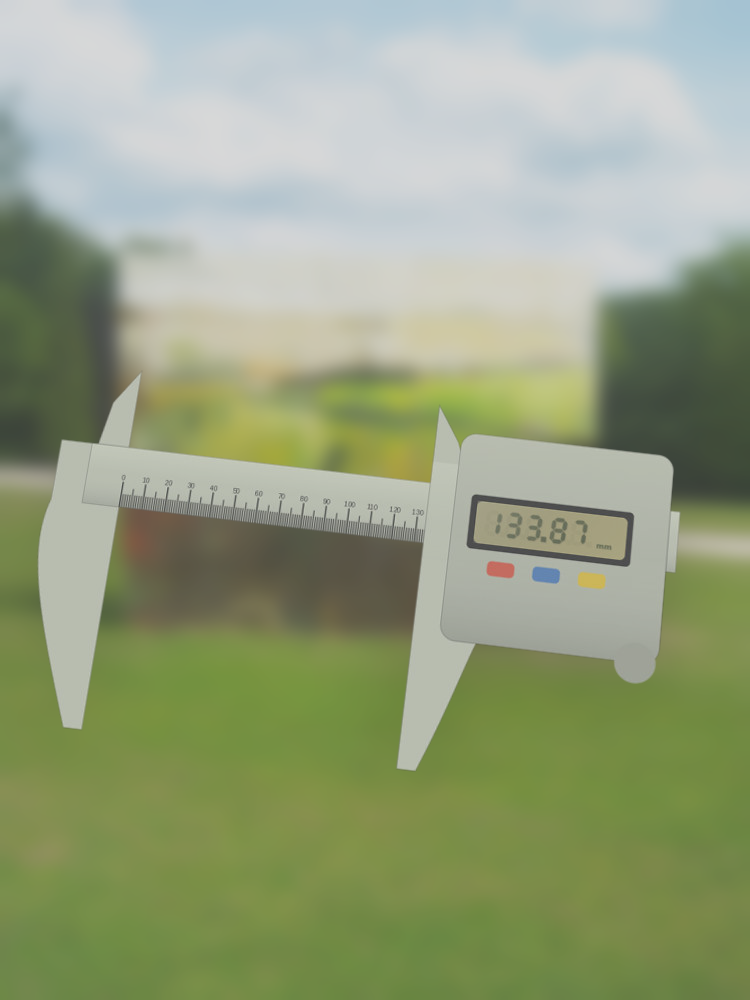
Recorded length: 133.87 mm
